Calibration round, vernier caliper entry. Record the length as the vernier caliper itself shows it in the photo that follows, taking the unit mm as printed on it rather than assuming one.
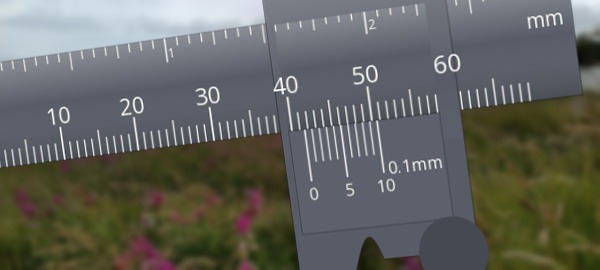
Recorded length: 41.6 mm
